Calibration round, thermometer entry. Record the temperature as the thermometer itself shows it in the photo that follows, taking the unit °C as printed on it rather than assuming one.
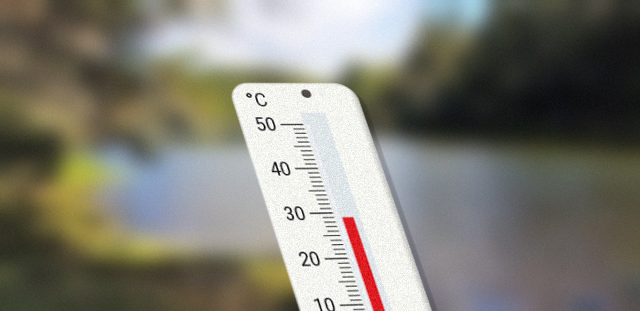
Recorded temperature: 29 °C
